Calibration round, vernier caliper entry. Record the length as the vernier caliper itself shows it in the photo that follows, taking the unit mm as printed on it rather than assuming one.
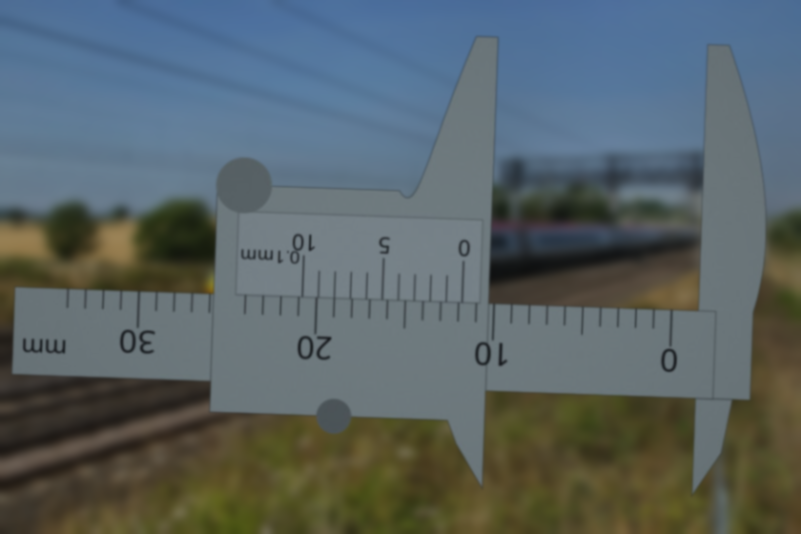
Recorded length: 11.8 mm
